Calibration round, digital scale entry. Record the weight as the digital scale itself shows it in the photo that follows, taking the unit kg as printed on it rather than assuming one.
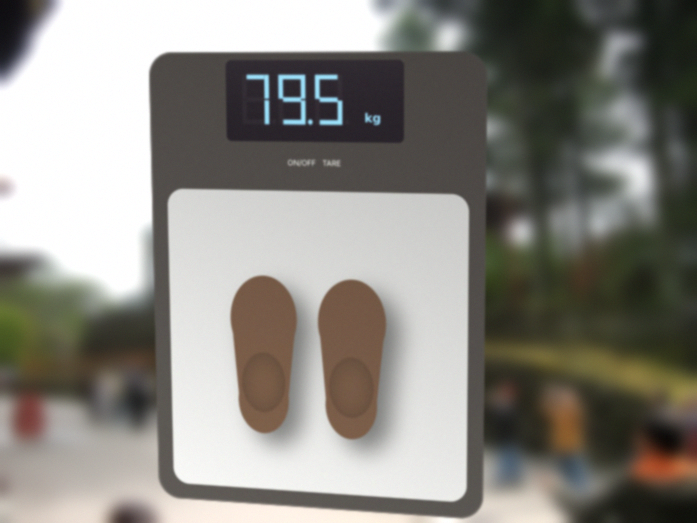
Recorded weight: 79.5 kg
